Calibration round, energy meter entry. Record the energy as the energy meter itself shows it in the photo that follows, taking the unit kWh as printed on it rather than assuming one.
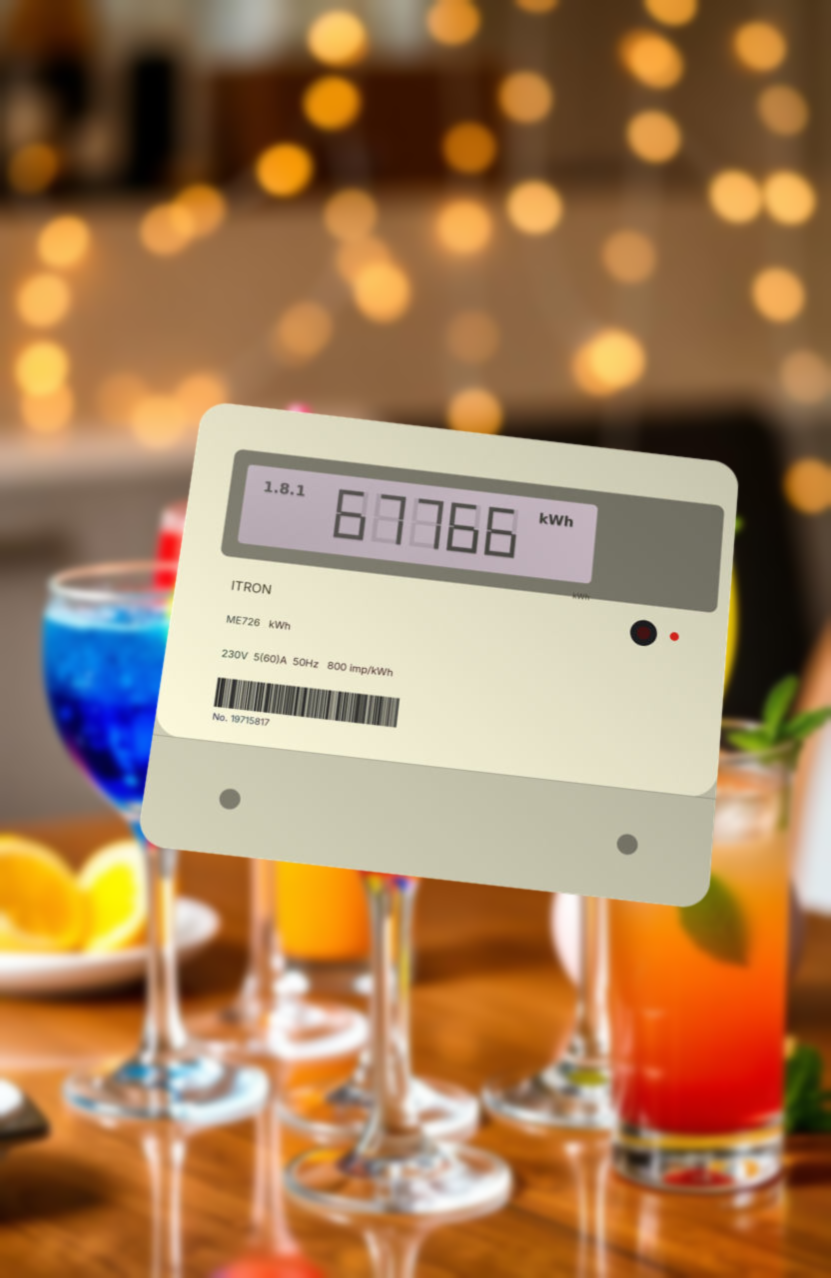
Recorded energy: 67766 kWh
